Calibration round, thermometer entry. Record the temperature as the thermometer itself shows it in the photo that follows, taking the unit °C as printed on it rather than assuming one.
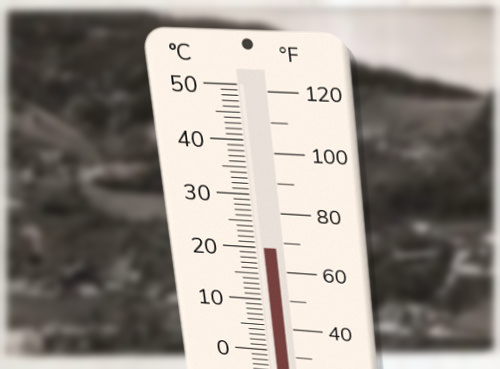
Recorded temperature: 20 °C
